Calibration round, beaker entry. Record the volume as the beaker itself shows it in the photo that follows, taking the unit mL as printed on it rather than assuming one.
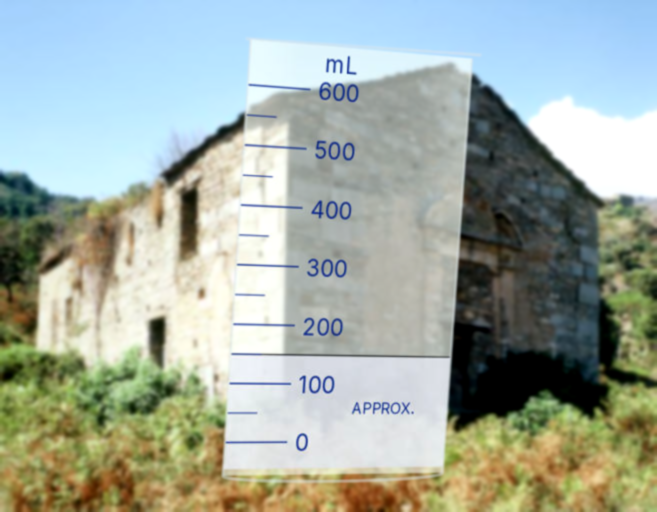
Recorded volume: 150 mL
